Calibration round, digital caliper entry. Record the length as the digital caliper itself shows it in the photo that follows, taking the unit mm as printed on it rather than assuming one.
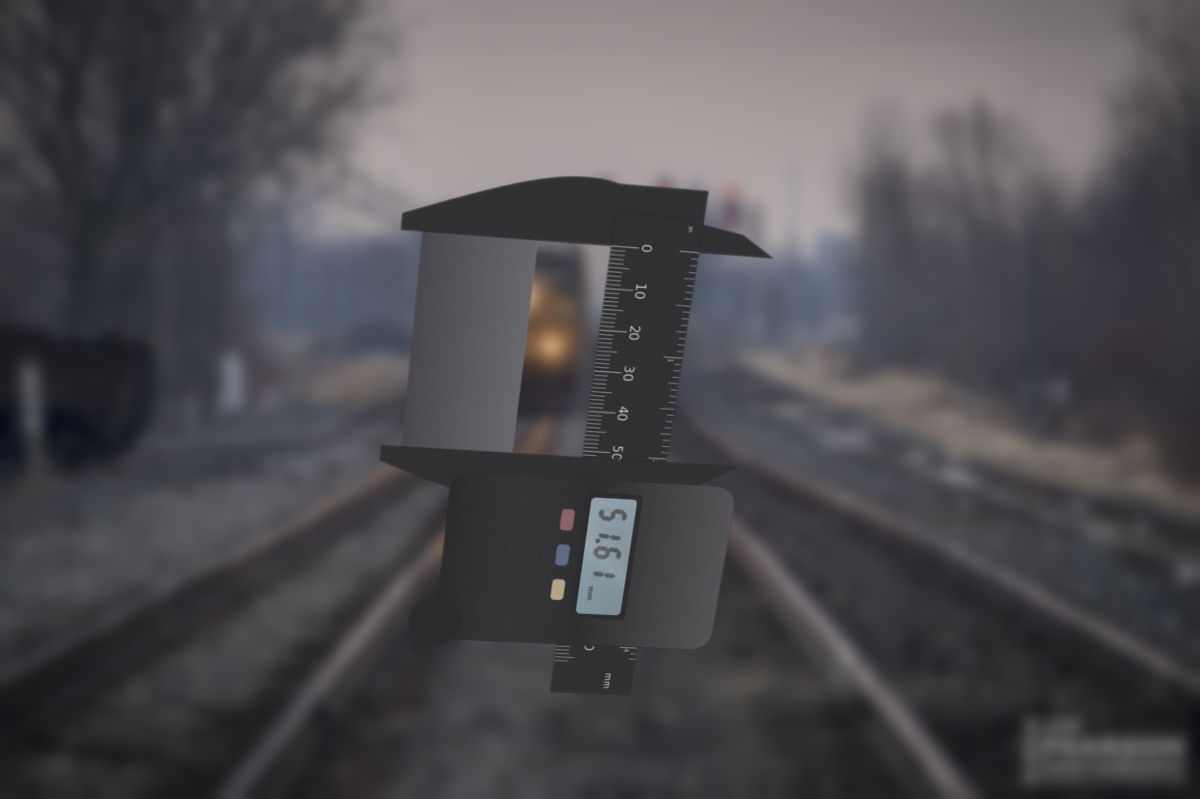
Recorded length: 51.61 mm
